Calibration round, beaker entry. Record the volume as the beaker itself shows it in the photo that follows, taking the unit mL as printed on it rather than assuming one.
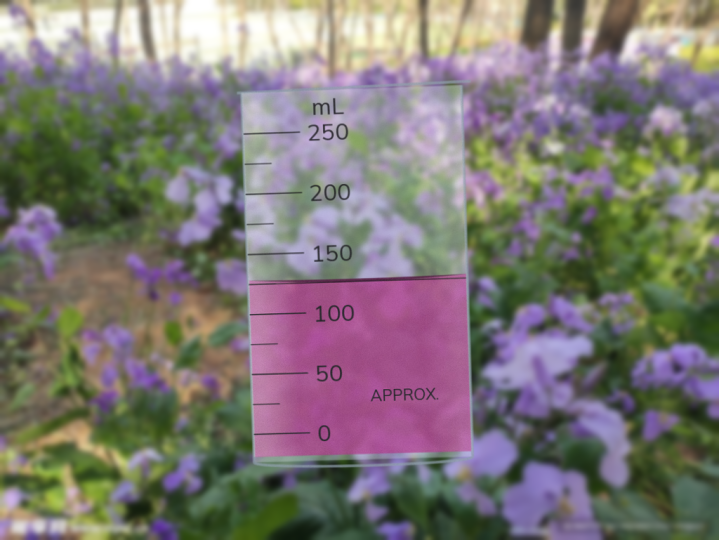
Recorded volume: 125 mL
